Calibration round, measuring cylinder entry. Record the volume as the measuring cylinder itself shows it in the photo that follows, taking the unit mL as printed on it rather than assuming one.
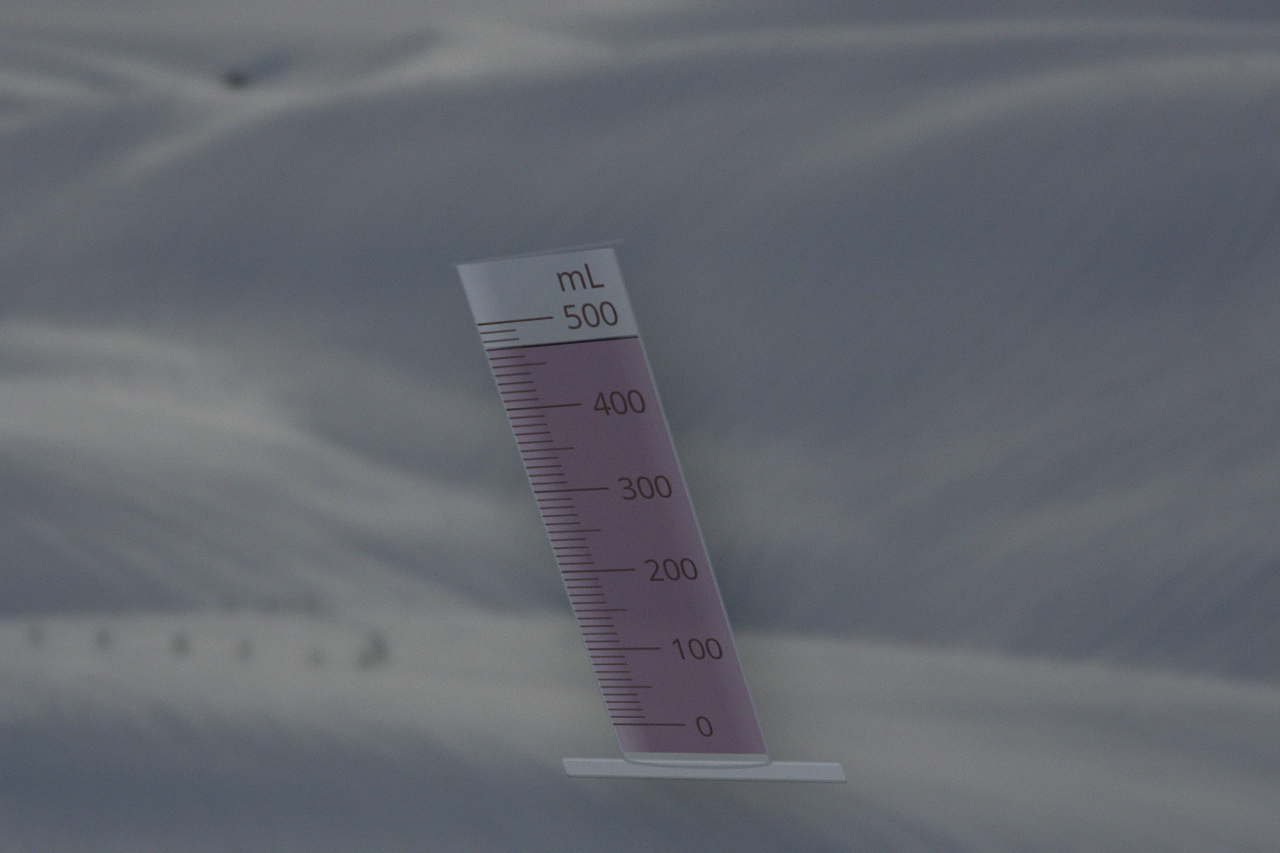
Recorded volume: 470 mL
